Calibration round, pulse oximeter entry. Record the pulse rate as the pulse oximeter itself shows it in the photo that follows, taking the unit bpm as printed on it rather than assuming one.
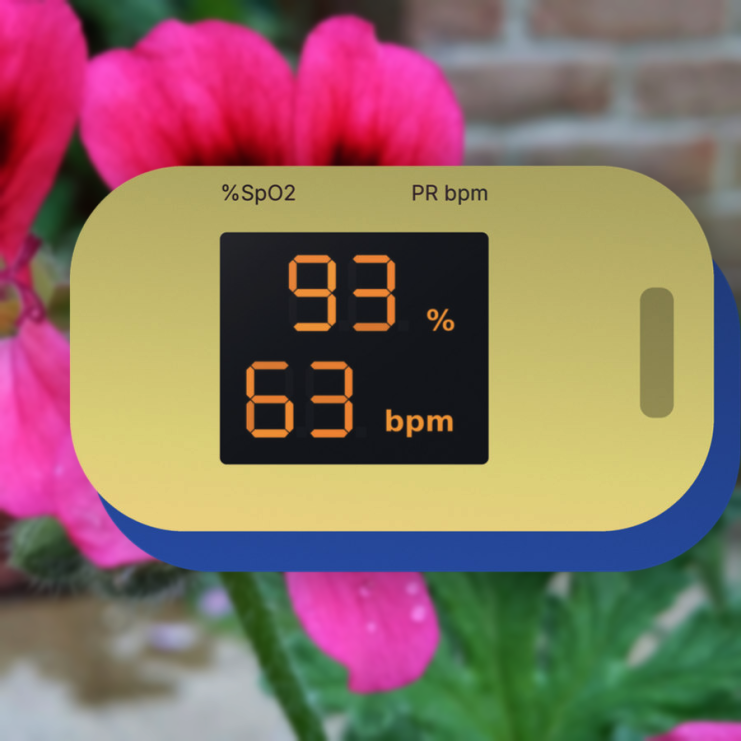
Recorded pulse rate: 63 bpm
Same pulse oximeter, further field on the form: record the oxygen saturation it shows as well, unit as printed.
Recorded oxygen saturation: 93 %
